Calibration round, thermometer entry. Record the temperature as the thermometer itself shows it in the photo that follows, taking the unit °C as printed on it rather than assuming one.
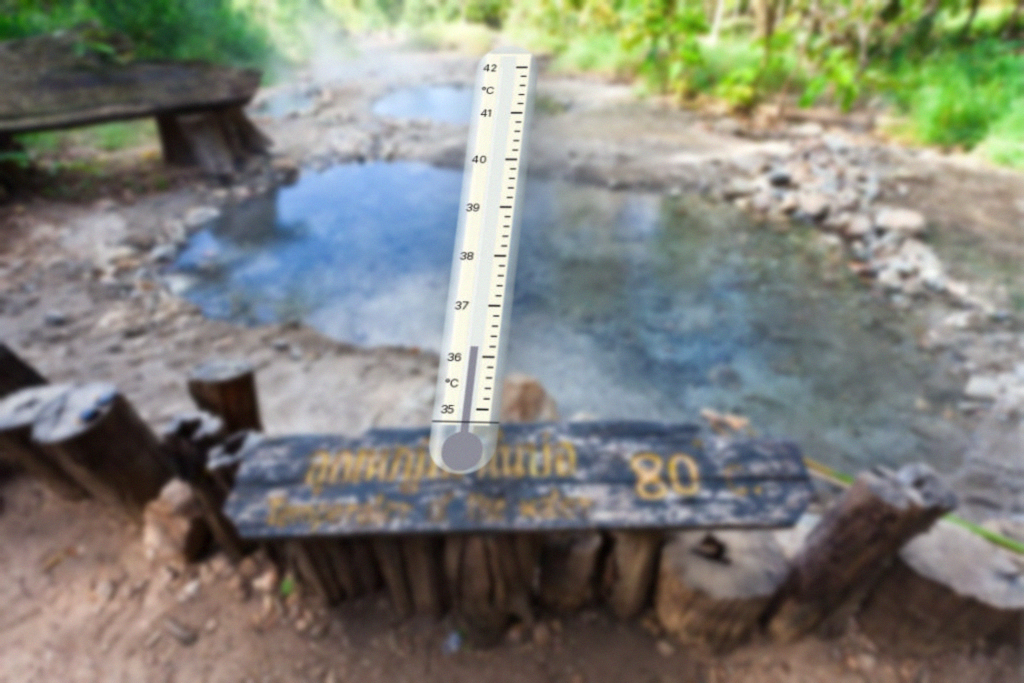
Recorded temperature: 36.2 °C
